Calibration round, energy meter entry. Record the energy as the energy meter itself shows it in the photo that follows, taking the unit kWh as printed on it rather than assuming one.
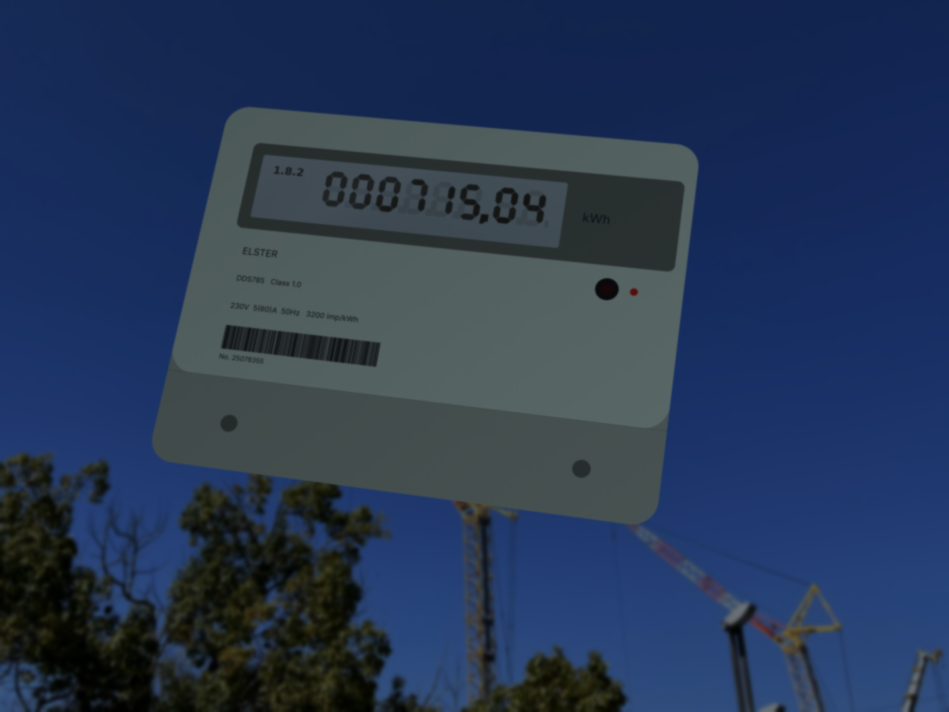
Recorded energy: 715.04 kWh
